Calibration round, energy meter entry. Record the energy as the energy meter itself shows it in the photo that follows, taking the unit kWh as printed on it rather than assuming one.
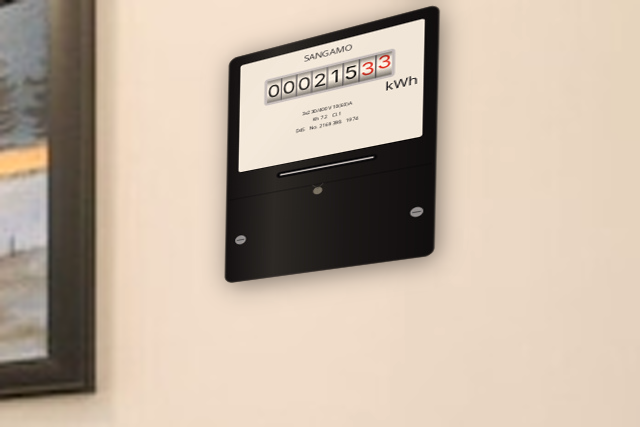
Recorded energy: 215.33 kWh
